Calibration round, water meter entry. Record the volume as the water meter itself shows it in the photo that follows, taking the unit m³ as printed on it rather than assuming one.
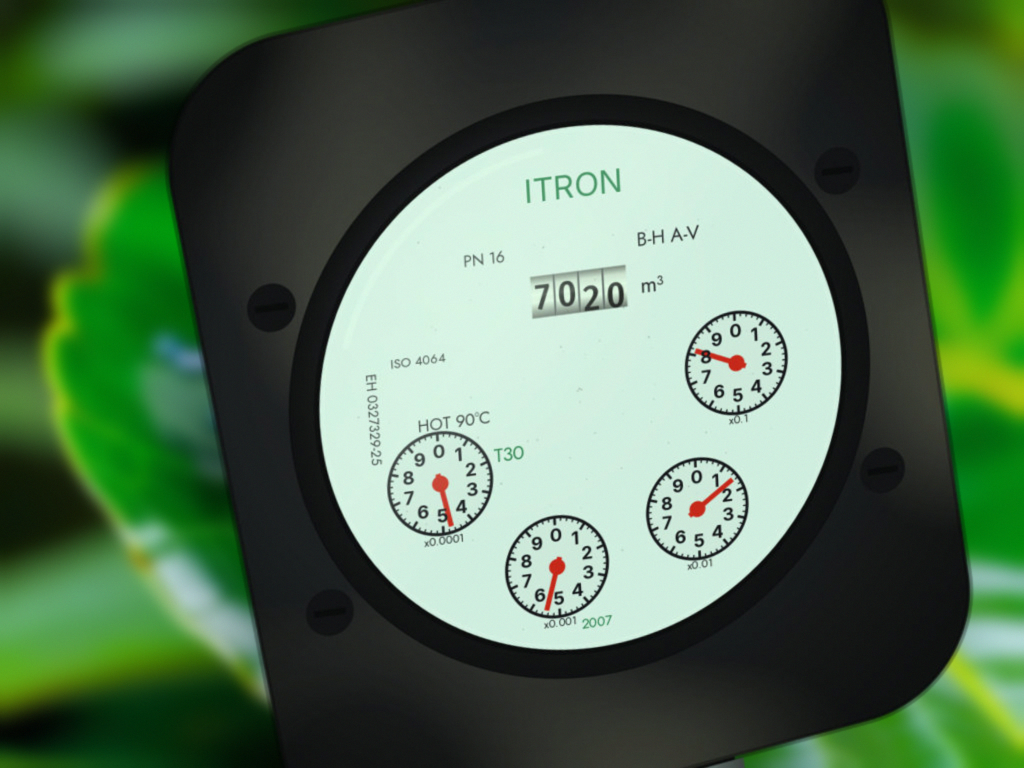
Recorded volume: 7019.8154 m³
